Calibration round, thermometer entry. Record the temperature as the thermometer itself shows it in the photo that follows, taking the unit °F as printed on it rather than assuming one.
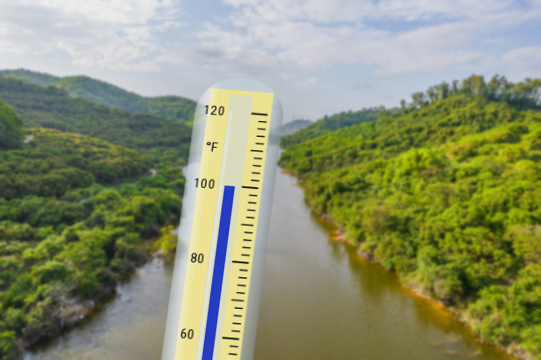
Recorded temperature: 100 °F
